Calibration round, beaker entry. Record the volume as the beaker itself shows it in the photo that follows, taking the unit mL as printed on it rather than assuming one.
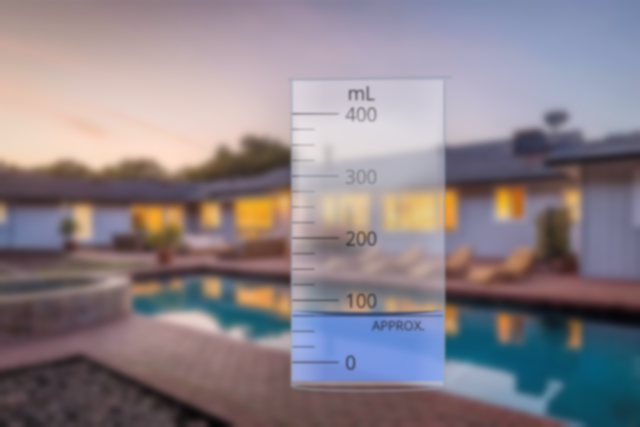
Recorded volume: 75 mL
